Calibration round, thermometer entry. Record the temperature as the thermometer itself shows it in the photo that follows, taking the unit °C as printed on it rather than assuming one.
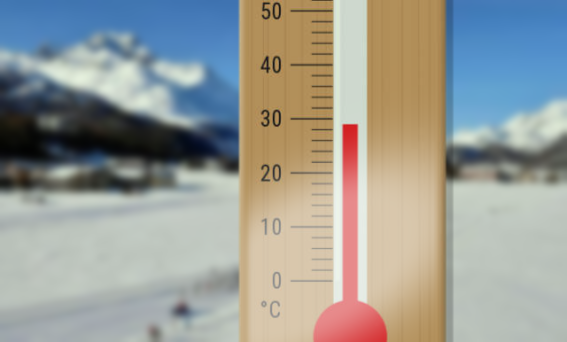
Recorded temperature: 29 °C
